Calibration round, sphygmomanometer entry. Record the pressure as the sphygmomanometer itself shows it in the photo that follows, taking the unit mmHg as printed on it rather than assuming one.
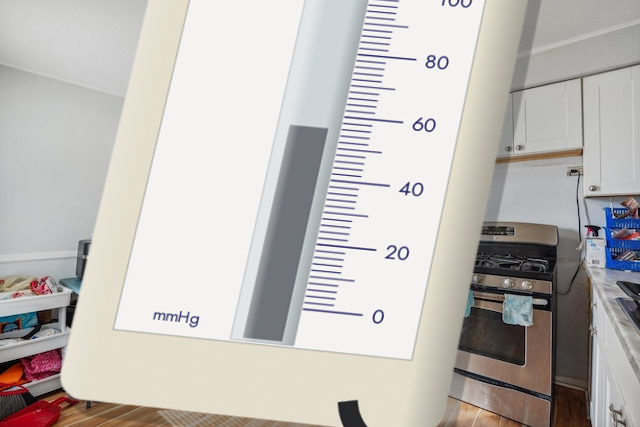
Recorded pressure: 56 mmHg
